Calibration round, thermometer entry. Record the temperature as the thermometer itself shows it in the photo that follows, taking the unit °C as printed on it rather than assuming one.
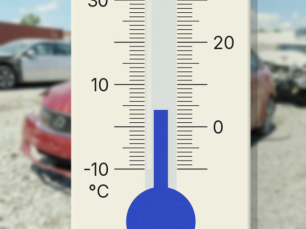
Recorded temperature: 4 °C
